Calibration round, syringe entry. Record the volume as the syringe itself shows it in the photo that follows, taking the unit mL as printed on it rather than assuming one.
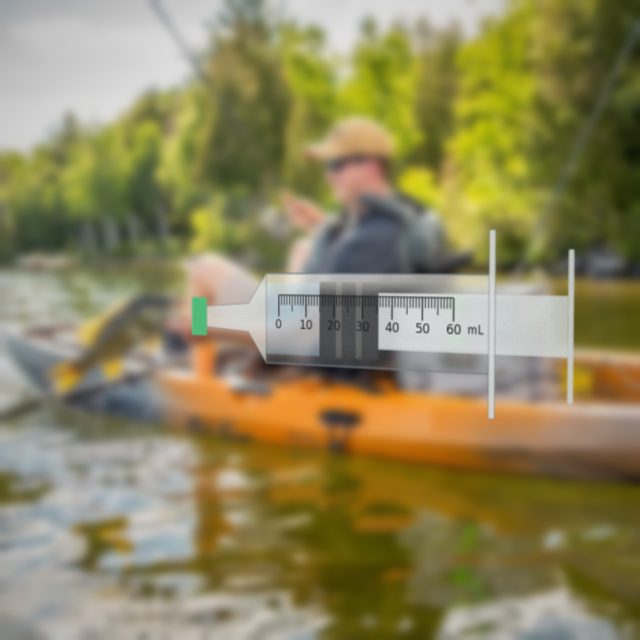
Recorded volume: 15 mL
